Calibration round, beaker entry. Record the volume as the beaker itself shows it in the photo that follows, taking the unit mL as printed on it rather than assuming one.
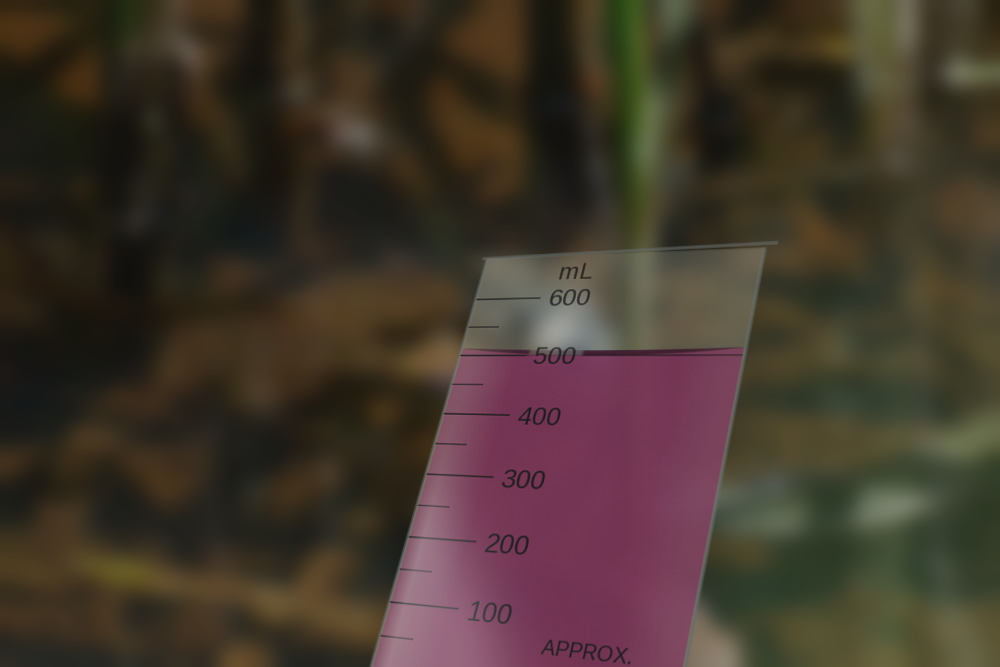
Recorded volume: 500 mL
